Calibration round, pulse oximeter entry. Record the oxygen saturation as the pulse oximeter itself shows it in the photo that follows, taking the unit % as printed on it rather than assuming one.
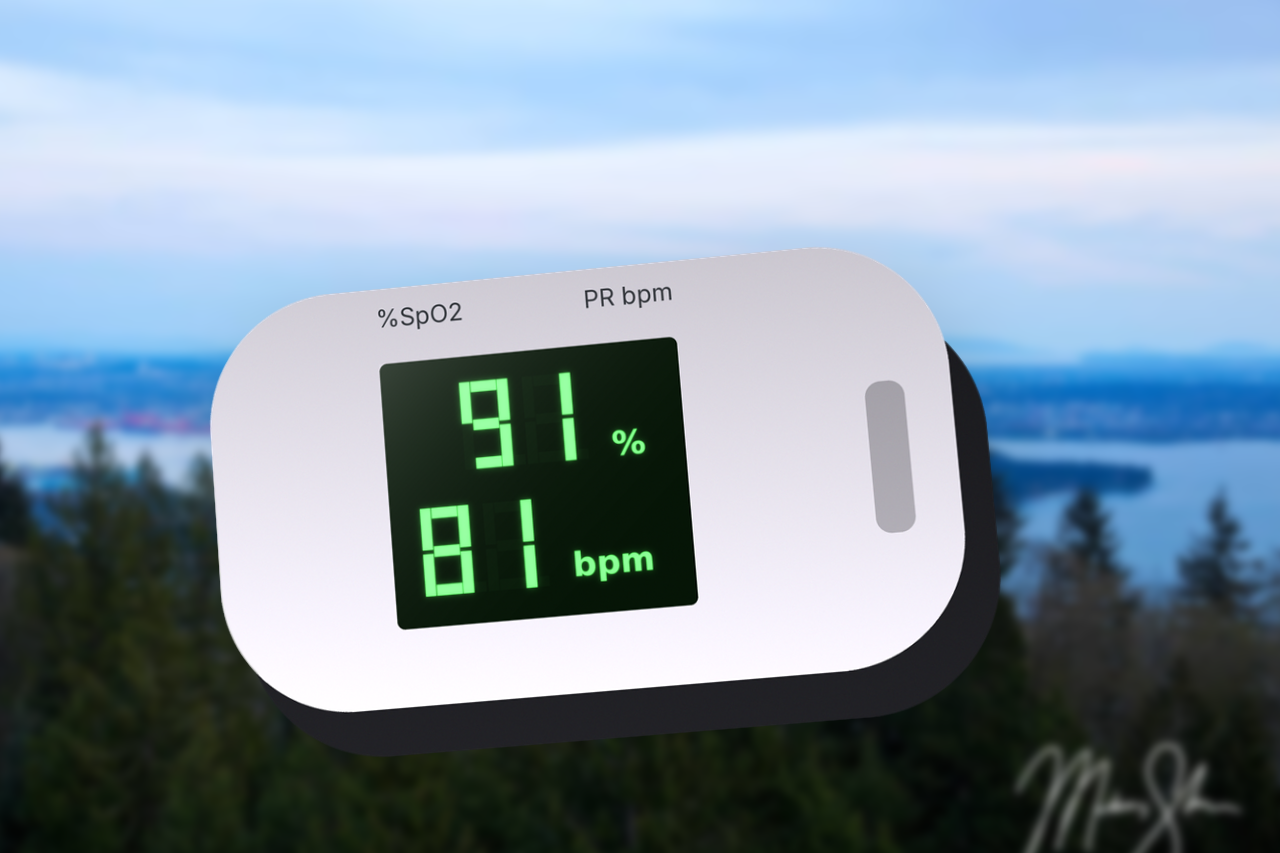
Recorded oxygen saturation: 91 %
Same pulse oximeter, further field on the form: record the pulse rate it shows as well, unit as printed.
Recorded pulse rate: 81 bpm
